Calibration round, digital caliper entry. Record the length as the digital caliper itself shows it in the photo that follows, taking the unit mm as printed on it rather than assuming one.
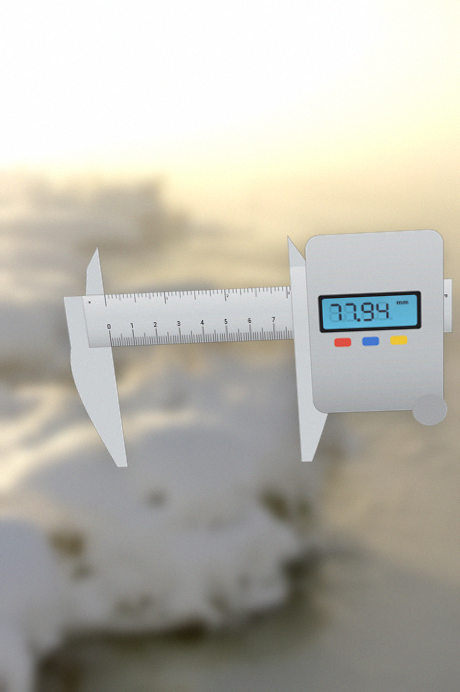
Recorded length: 77.94 mm
